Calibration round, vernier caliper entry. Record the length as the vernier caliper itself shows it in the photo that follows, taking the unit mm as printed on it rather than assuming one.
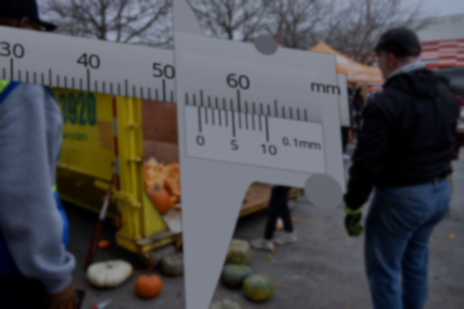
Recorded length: 54.6 mm
